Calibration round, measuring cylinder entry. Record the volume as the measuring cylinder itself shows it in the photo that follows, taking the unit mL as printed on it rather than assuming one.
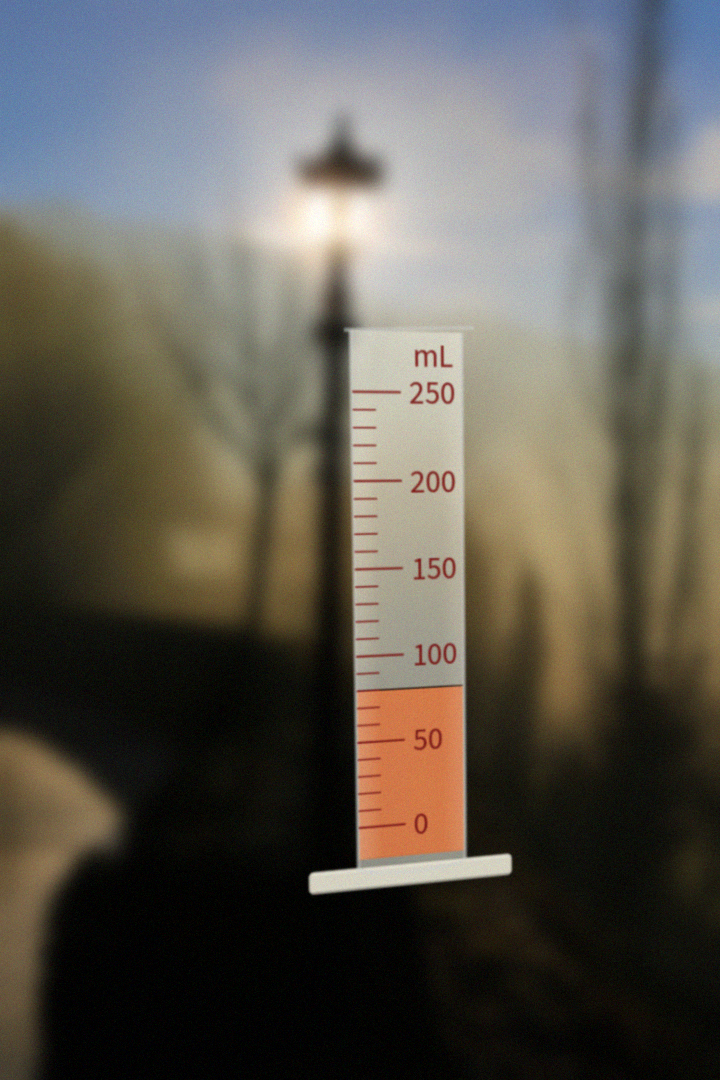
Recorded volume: 80 mL
